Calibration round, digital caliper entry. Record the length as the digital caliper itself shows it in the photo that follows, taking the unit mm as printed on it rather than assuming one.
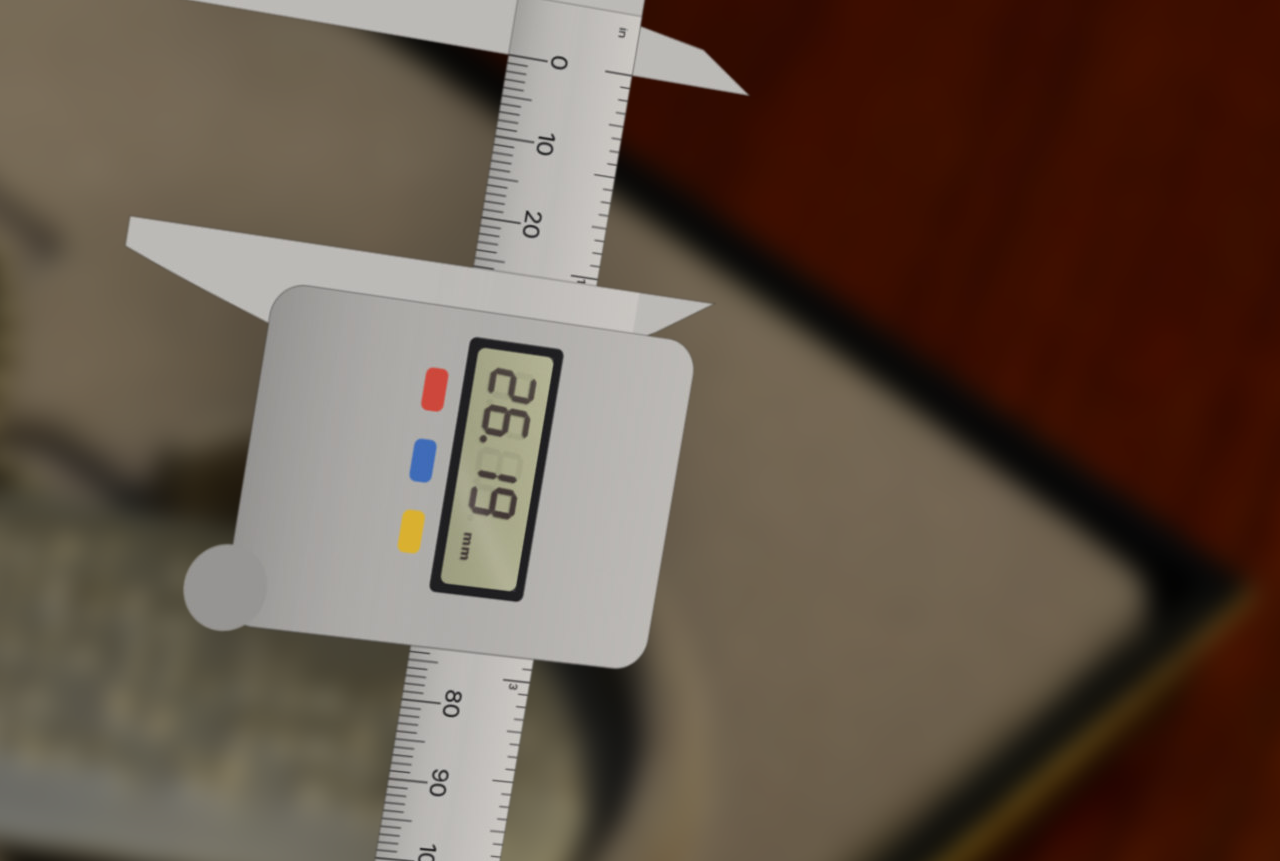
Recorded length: 26.19 mm
